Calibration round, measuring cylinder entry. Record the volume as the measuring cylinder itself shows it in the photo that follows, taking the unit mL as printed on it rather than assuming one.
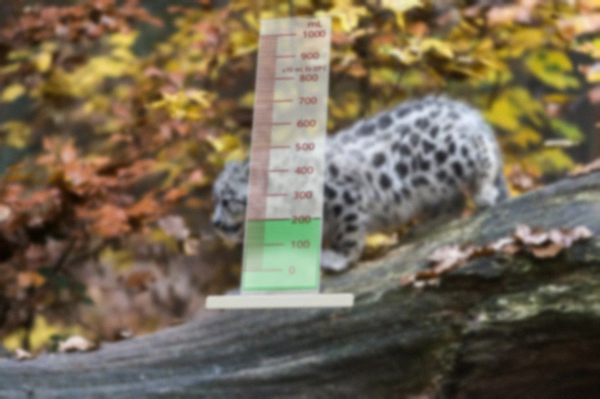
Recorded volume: 200 mL
